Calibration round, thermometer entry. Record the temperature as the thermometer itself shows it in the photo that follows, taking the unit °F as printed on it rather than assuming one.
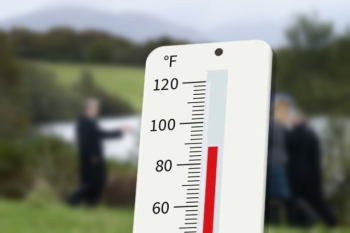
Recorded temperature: 88 °F
